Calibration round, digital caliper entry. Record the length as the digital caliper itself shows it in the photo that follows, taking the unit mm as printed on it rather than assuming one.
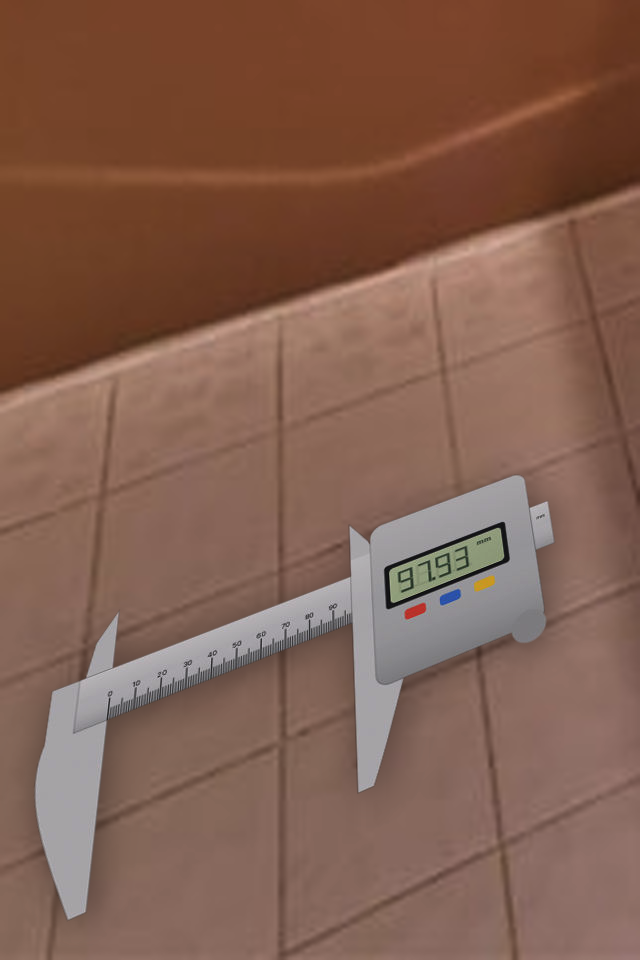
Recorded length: 97.93 mm
